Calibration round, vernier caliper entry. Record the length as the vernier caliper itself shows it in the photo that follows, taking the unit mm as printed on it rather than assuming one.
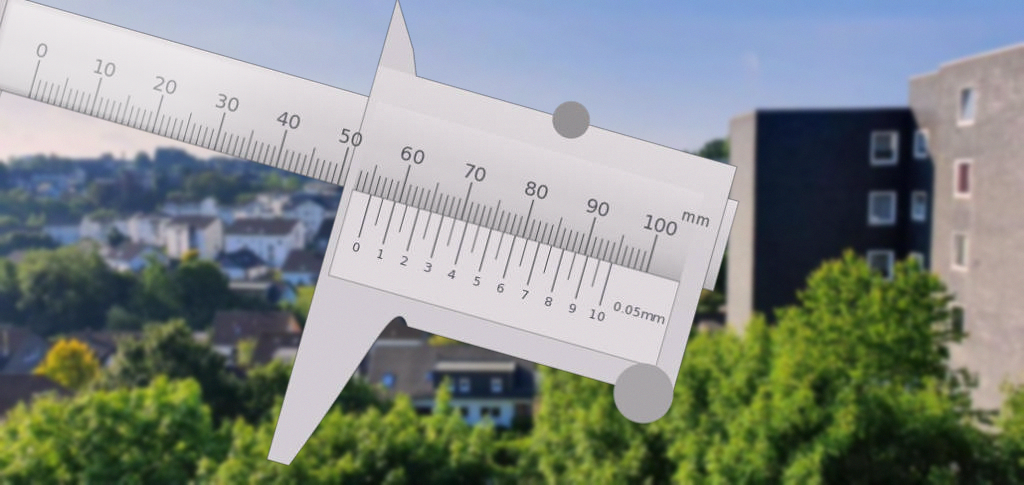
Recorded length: 55.4 mm
